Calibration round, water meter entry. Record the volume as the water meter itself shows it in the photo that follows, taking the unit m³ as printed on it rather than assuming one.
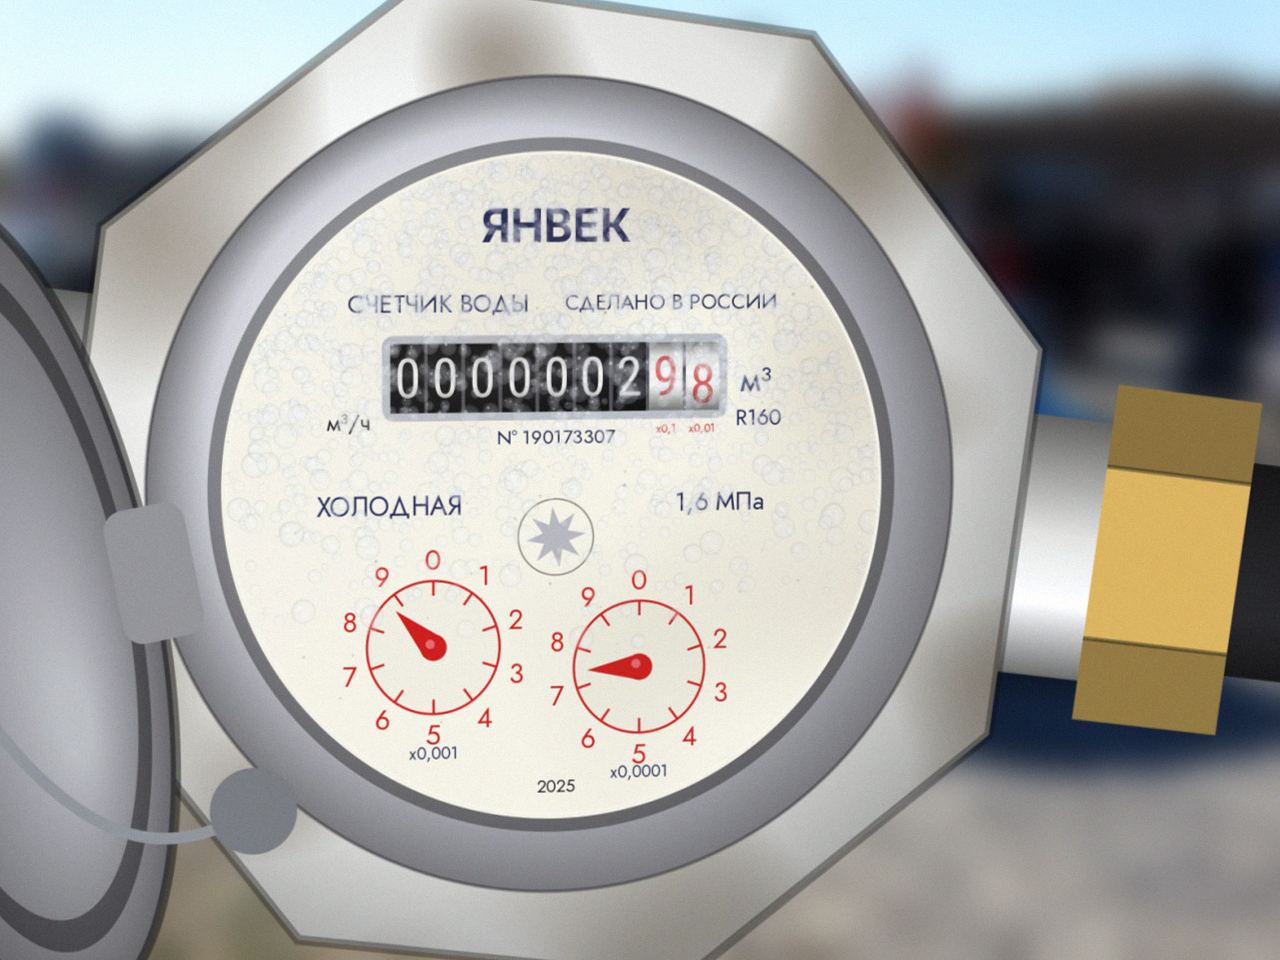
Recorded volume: 2.9787 m³
